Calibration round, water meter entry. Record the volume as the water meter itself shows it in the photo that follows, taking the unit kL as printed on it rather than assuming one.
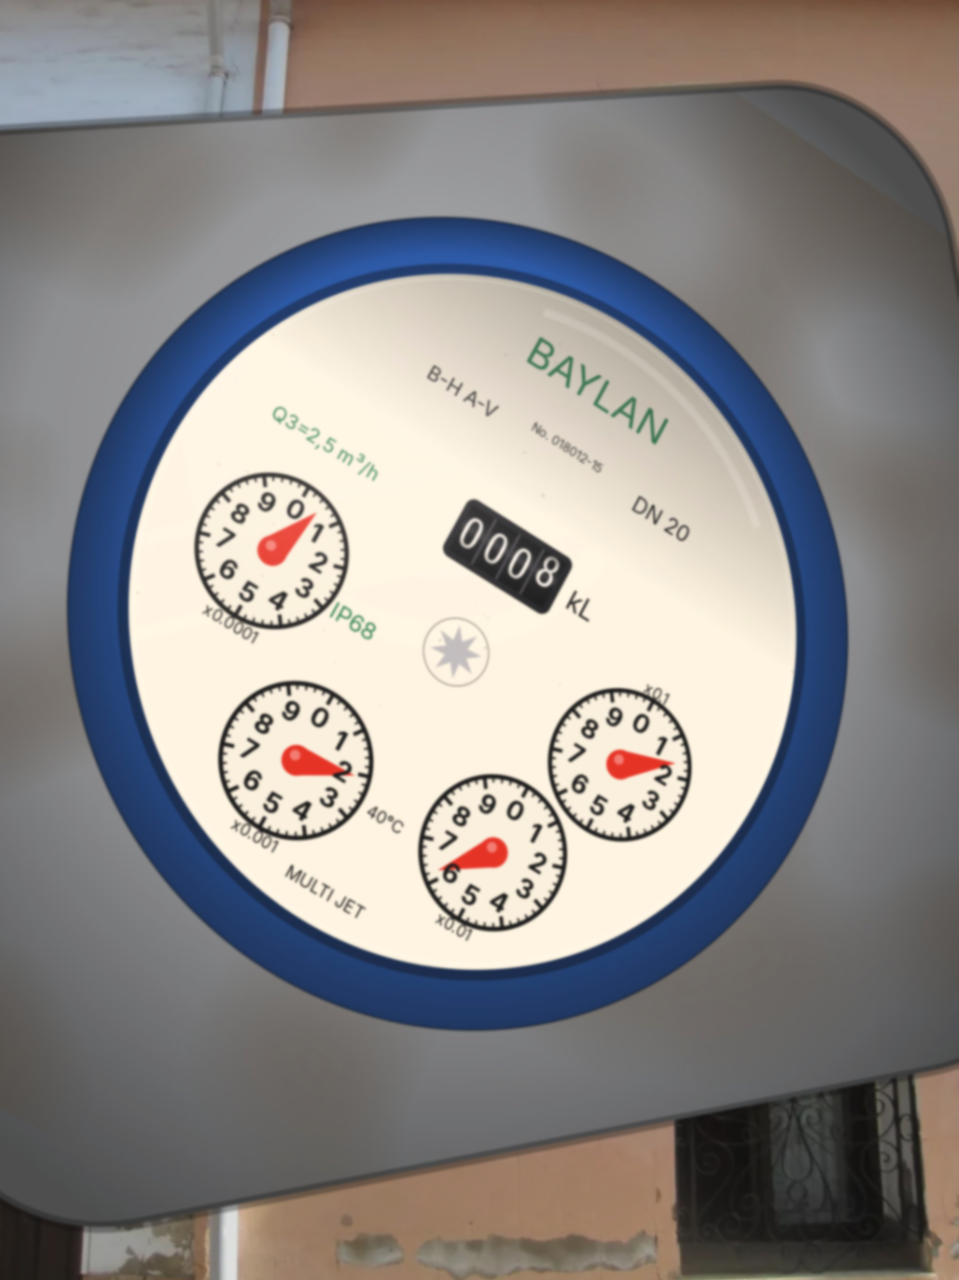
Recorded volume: 8.1620 kL
